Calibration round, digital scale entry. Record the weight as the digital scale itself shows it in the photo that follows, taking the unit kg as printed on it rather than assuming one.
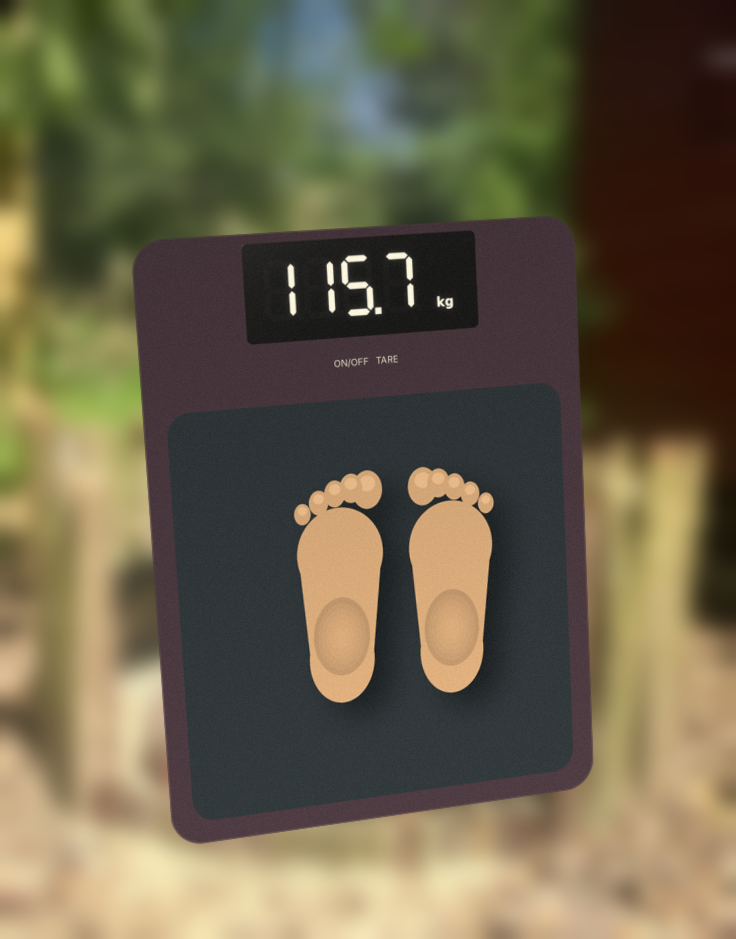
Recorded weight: 115.7 kg
